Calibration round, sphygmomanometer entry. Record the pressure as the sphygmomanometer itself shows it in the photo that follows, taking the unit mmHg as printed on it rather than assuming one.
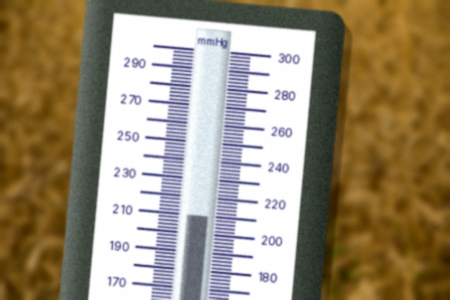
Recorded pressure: 210 mmHg
